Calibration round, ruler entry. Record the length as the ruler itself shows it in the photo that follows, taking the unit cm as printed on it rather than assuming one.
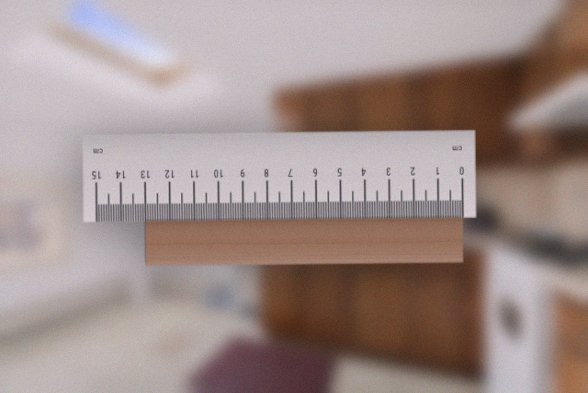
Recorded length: 13 cm
